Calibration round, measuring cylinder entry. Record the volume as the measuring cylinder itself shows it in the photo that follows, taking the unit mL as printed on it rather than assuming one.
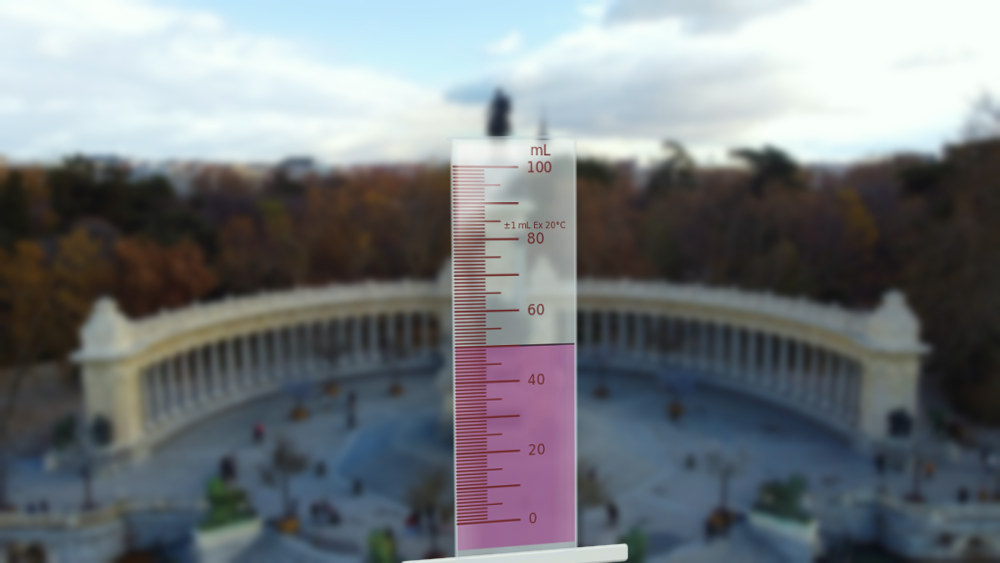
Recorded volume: 50 mL
